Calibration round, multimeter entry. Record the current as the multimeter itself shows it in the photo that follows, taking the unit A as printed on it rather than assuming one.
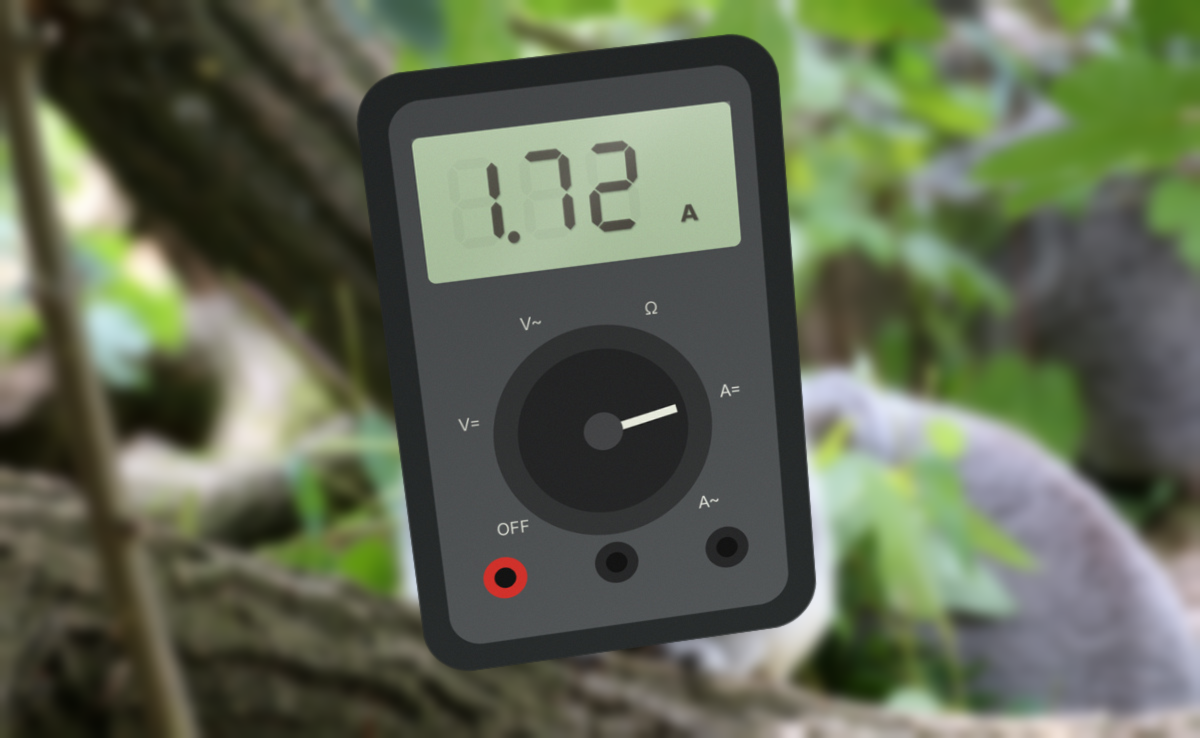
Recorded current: 1.72 A
